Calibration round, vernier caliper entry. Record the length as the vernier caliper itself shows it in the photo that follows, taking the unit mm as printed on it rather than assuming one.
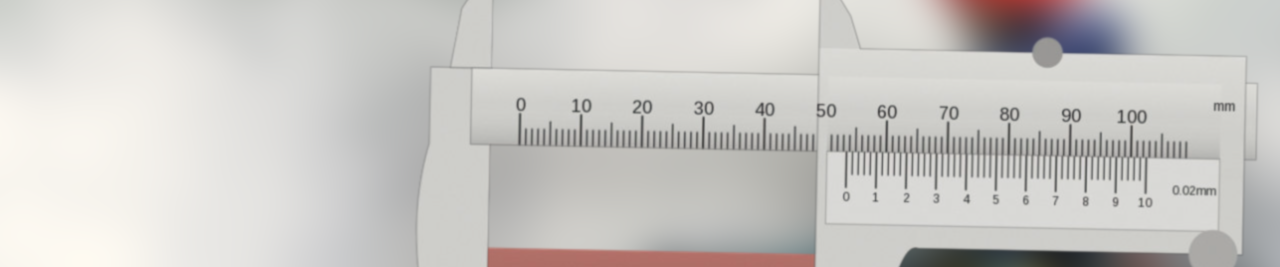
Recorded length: 53.5 mm
